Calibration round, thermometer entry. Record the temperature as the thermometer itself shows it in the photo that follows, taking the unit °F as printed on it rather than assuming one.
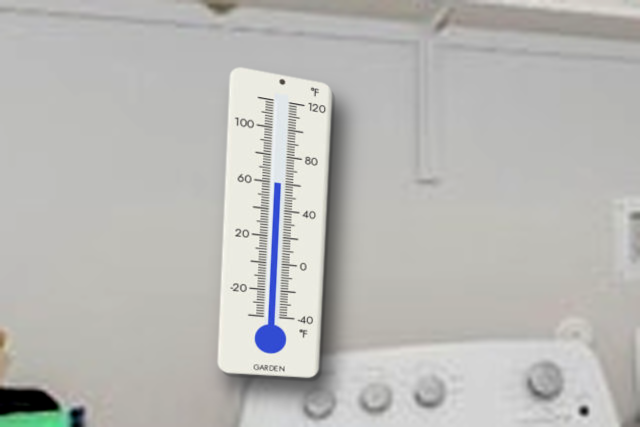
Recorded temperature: 60 °F
